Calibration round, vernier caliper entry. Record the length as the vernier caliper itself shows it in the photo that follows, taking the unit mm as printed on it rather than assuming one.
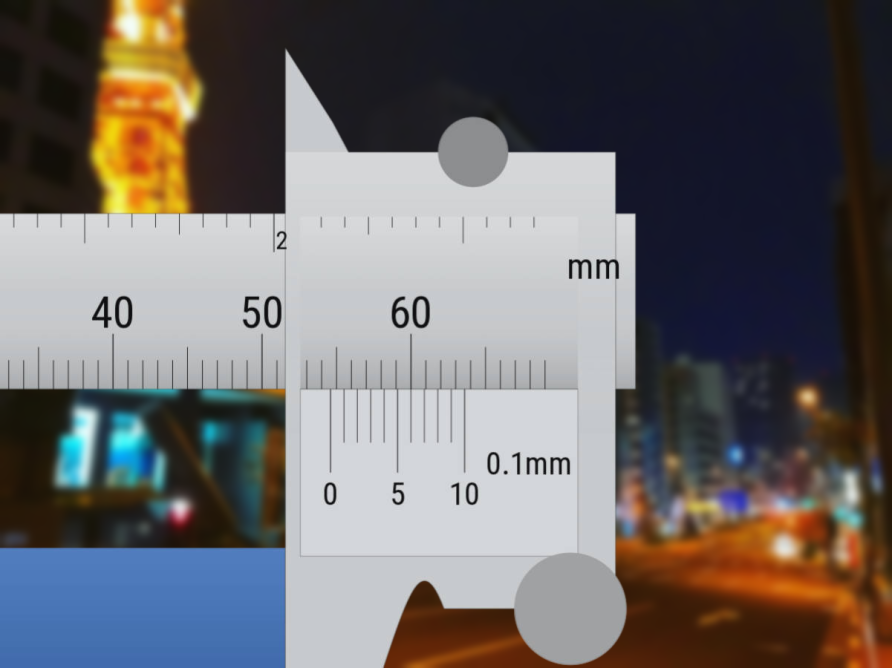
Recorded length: 54.6 mm
